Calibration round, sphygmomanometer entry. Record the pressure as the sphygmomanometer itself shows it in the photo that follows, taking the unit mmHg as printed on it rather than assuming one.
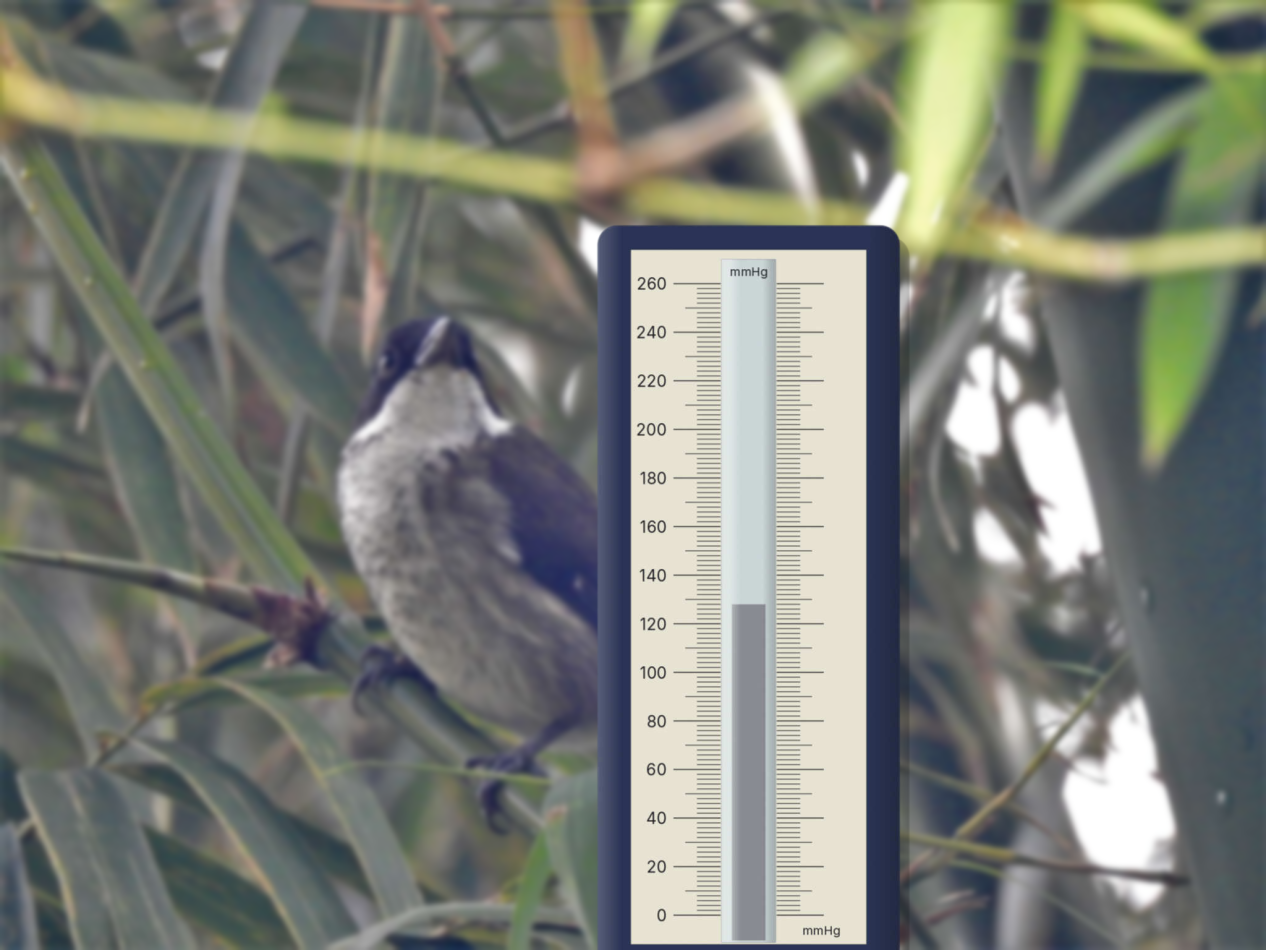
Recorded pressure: 128 mmHg
